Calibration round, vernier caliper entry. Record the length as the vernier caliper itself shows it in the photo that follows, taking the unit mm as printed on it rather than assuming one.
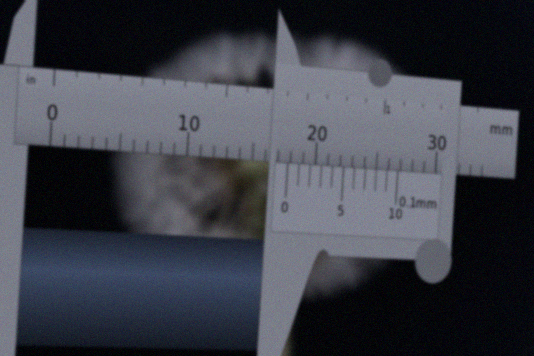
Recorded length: 17.8 mm
